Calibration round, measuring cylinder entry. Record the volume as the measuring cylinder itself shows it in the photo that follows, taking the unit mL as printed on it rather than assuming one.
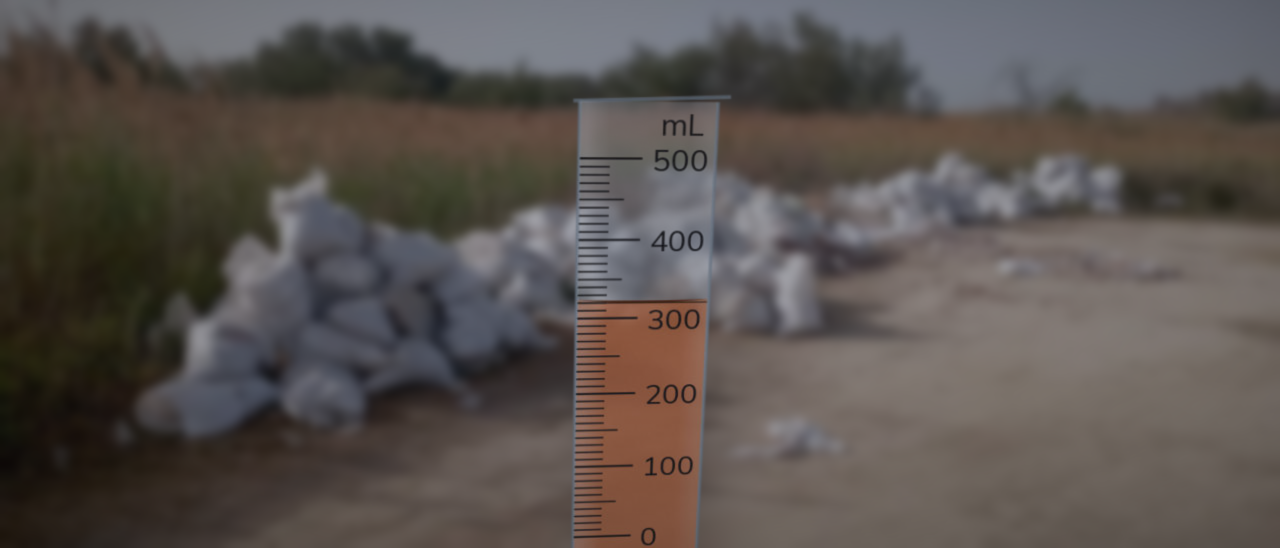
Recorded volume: 320 mL
